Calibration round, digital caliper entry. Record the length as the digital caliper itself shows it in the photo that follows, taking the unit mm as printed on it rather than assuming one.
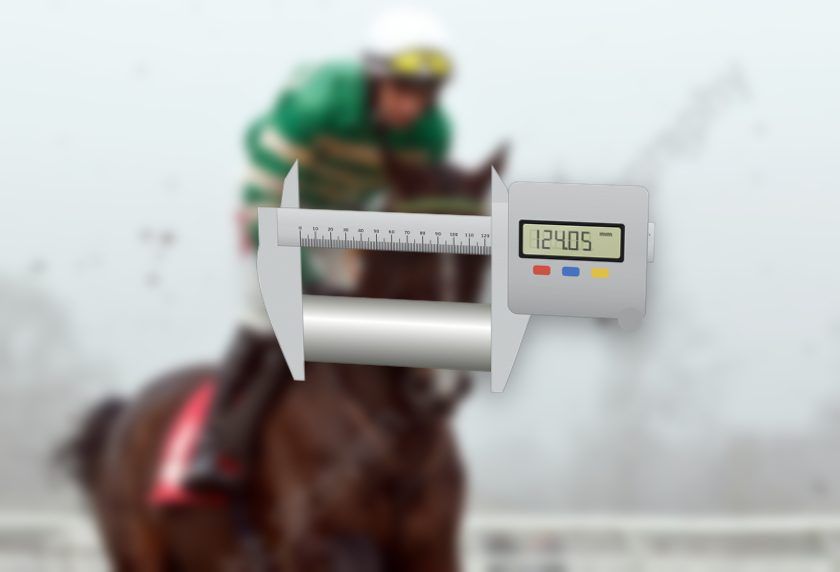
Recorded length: 124.05 mm
